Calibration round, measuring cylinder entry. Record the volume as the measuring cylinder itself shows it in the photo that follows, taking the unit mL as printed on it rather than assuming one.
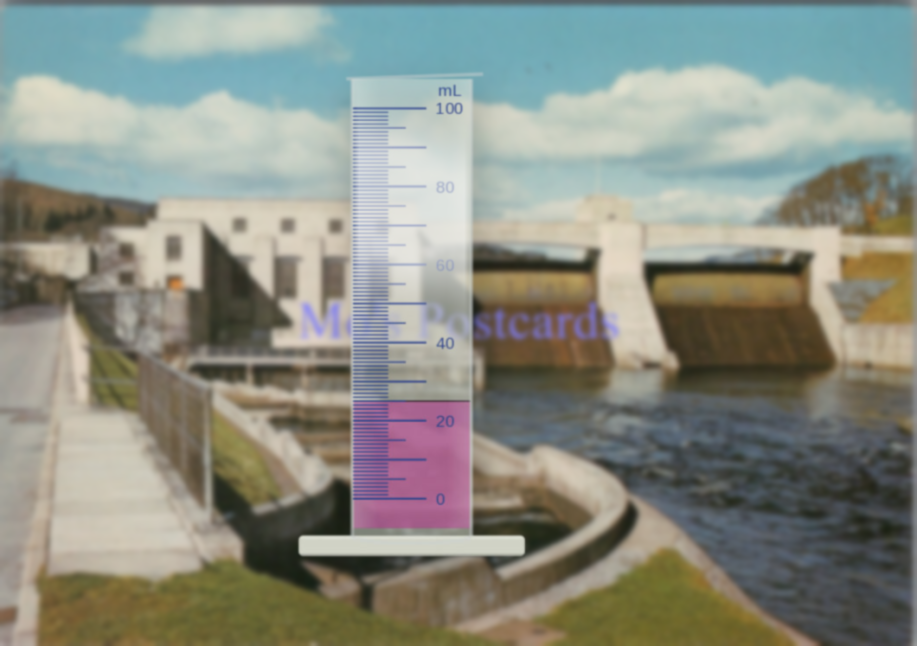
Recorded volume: 25 mL
